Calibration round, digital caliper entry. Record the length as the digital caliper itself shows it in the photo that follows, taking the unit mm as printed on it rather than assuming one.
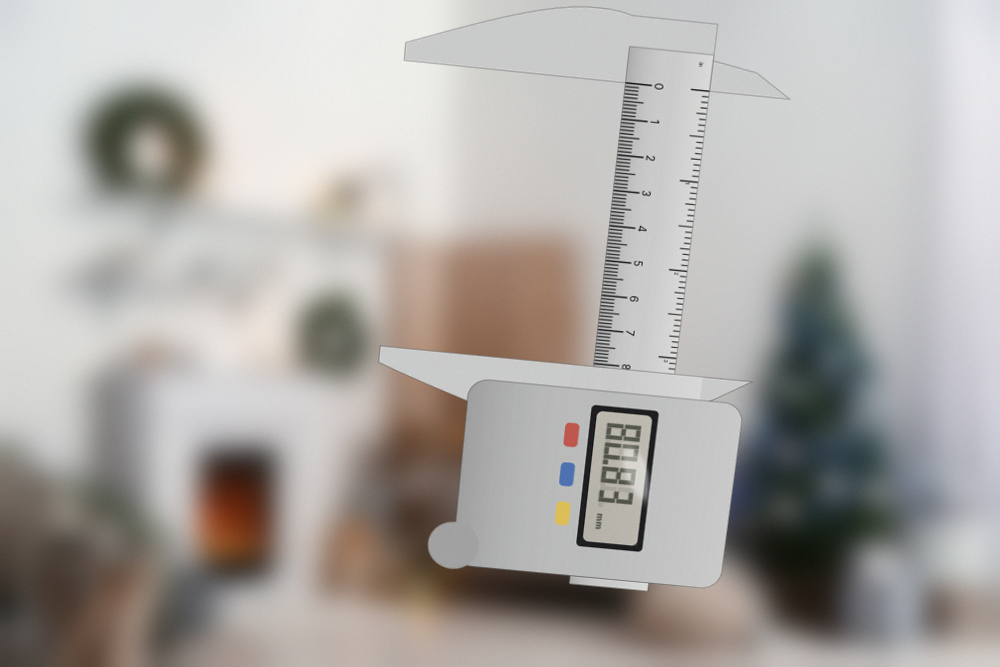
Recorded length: 80.83 mm
